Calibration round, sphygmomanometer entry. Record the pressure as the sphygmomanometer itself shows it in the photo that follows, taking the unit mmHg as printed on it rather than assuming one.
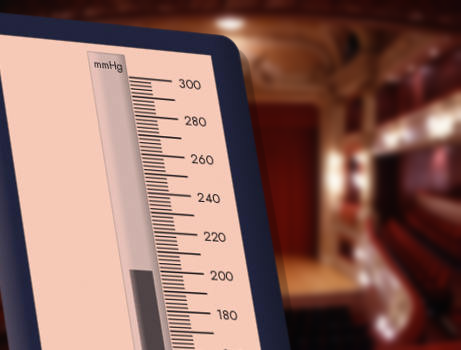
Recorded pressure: 200 mmHg
